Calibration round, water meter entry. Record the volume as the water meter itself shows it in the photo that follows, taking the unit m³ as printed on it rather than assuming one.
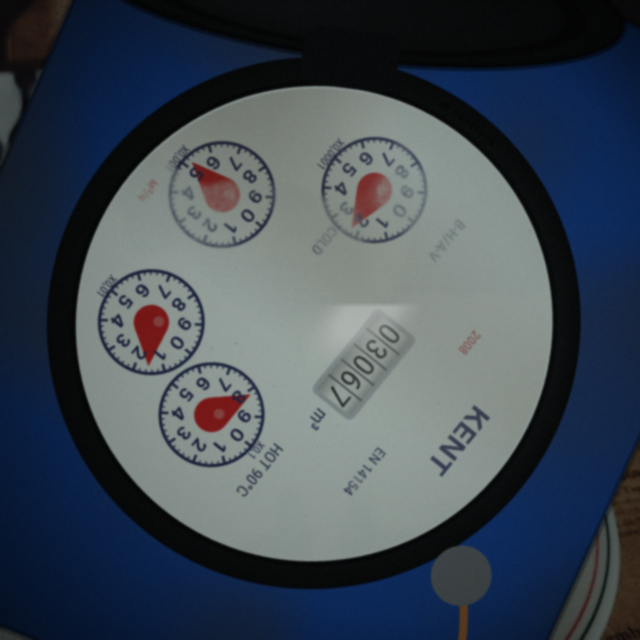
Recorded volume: 3067.8152 m³
